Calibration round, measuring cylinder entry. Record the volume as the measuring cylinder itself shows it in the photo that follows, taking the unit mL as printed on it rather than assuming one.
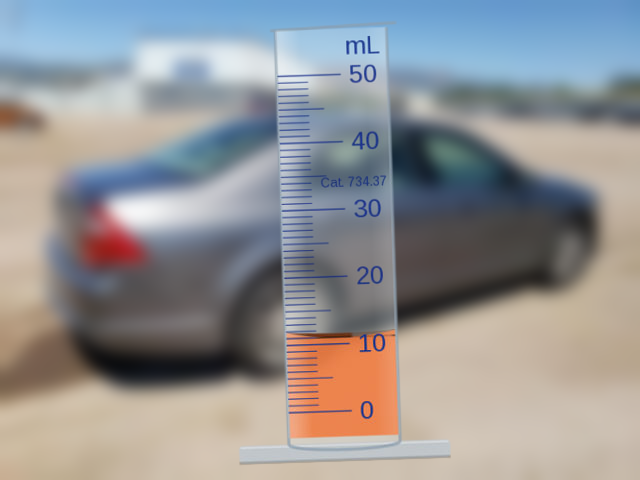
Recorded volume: 11 mL
